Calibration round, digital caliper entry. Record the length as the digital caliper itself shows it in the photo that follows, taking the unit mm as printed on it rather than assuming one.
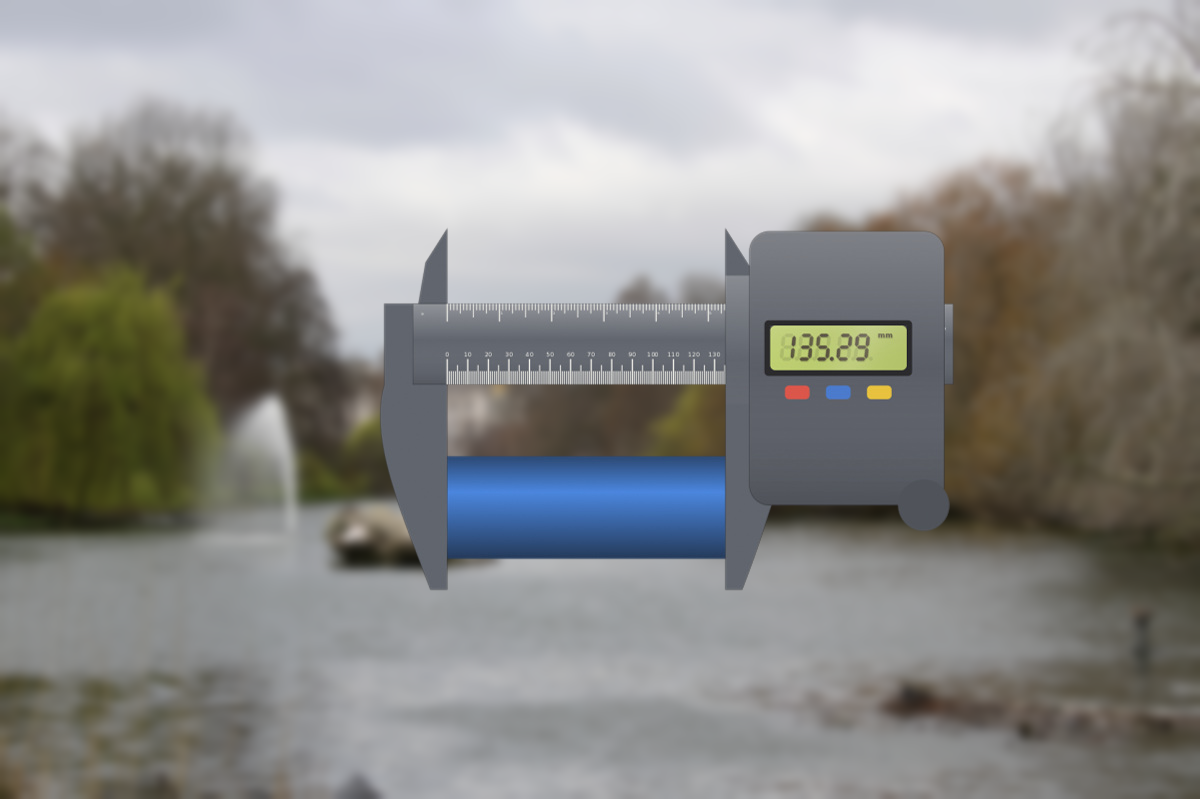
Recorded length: 135.29 mm
